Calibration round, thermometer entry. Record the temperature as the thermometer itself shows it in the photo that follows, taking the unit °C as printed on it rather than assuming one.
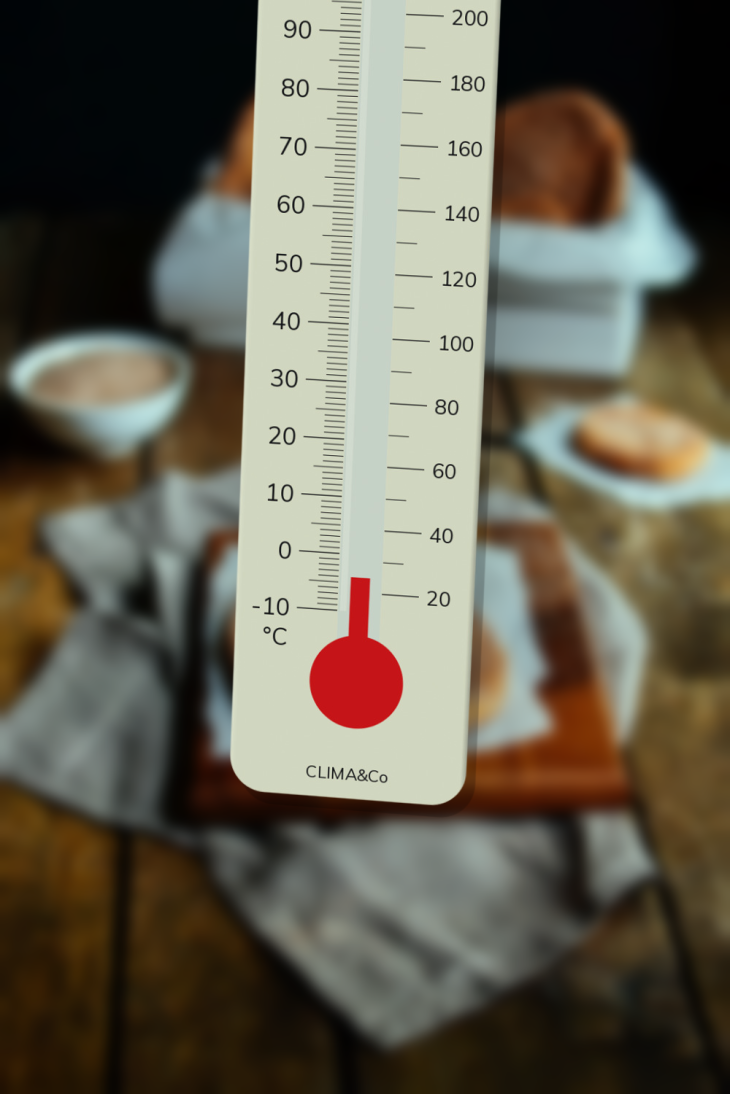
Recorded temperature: -4 °C
